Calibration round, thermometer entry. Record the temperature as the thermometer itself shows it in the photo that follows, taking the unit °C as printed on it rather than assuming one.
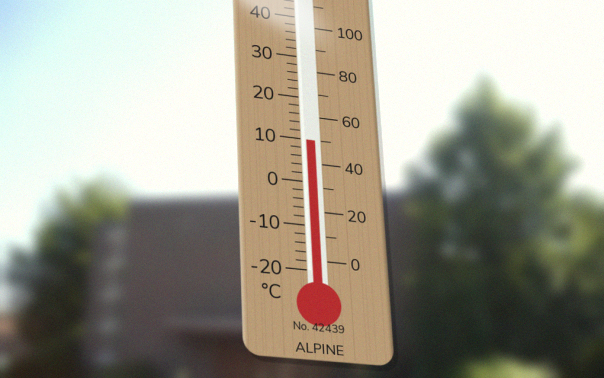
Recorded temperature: 10 °C
